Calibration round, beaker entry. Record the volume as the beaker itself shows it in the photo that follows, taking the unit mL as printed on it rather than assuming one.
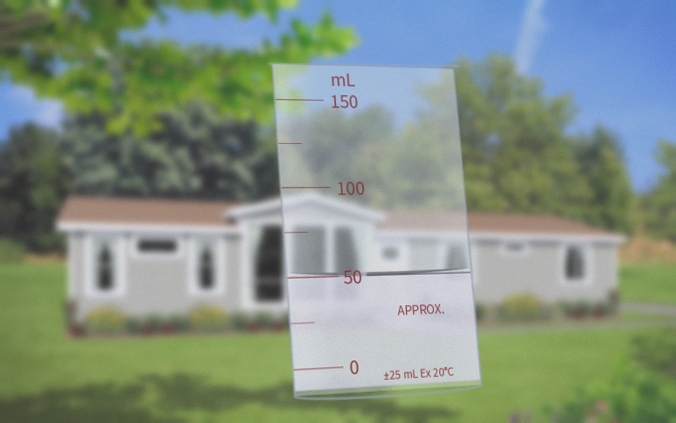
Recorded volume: 50 mL
